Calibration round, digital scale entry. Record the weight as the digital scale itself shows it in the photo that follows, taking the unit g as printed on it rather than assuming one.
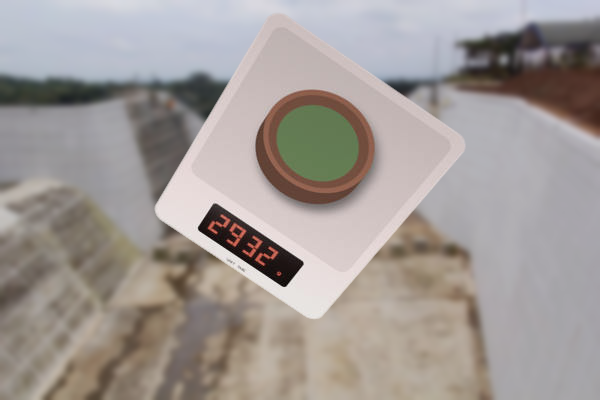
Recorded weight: 2932 g
